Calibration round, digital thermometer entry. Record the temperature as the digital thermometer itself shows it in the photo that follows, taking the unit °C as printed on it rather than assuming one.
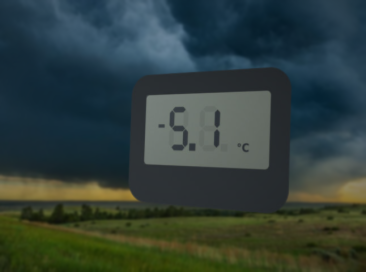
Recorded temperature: -5.1 °C
